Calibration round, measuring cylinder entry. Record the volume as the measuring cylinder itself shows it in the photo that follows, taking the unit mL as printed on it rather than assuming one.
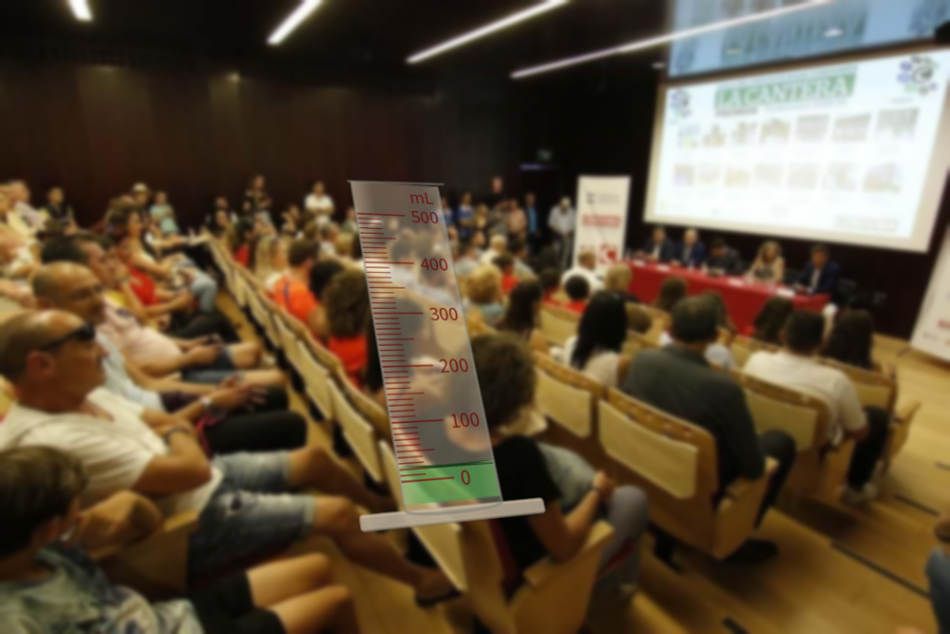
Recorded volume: 20 mL
